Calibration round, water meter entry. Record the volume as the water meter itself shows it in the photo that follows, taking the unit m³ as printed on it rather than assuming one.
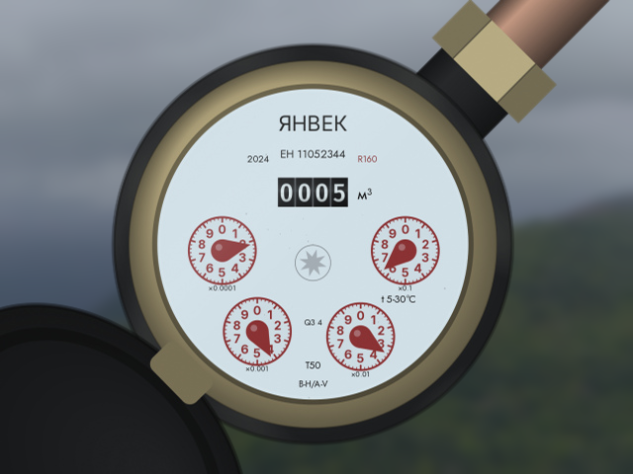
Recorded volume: 5.6342 m³
